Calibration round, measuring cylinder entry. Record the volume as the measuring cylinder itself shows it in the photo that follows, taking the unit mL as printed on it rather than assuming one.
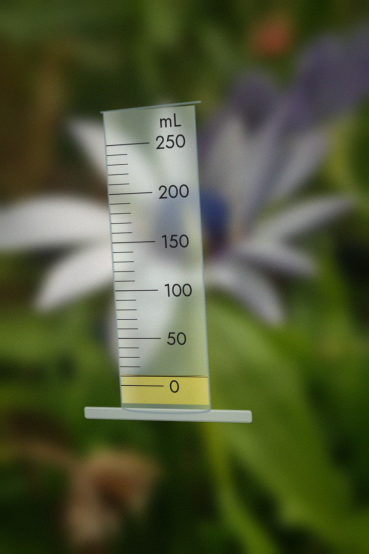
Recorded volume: 10 mL
